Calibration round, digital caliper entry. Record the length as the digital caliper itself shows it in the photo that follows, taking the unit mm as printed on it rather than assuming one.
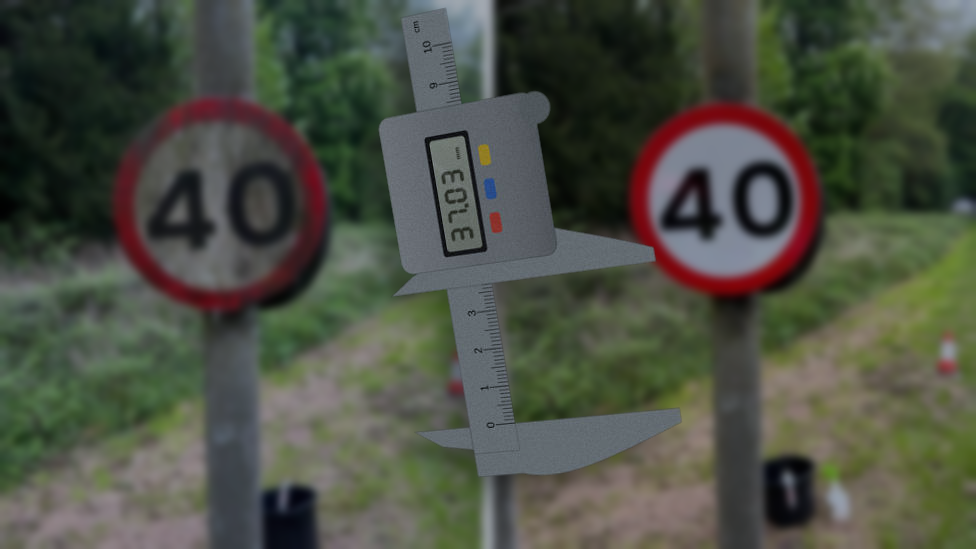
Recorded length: 37.03 mm
